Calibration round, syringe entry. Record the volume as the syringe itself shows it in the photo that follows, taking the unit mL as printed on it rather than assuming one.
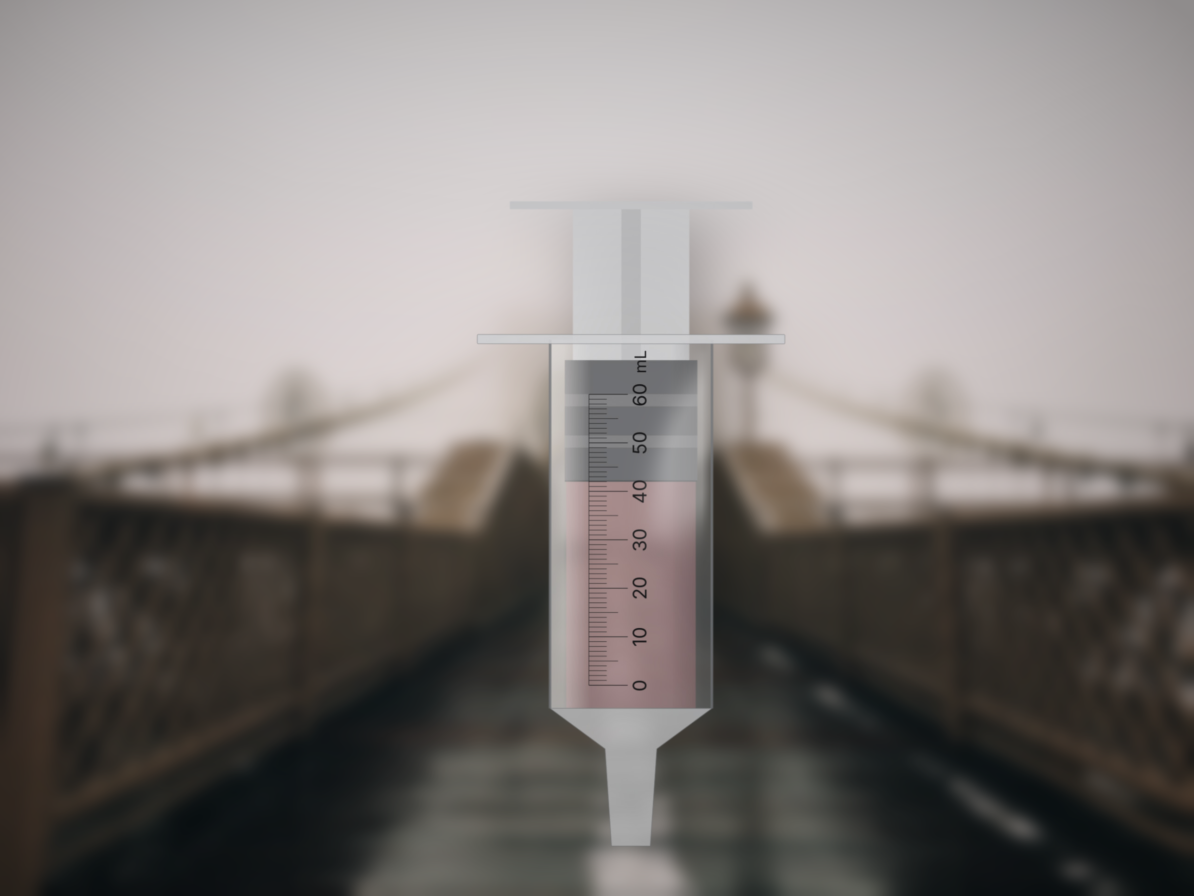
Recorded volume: 42 mL
